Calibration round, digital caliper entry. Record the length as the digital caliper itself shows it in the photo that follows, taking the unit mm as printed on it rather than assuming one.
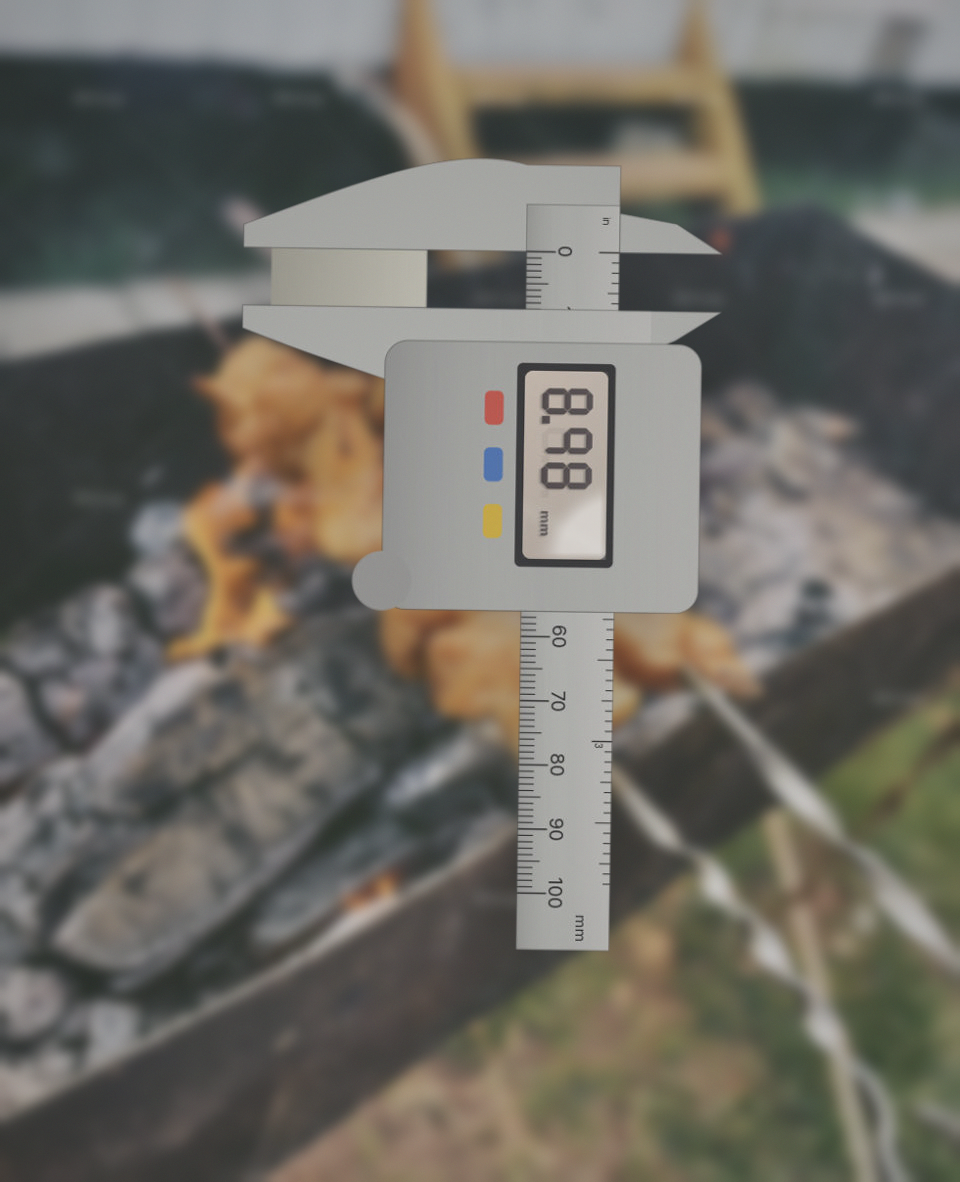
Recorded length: 8.98 mm
